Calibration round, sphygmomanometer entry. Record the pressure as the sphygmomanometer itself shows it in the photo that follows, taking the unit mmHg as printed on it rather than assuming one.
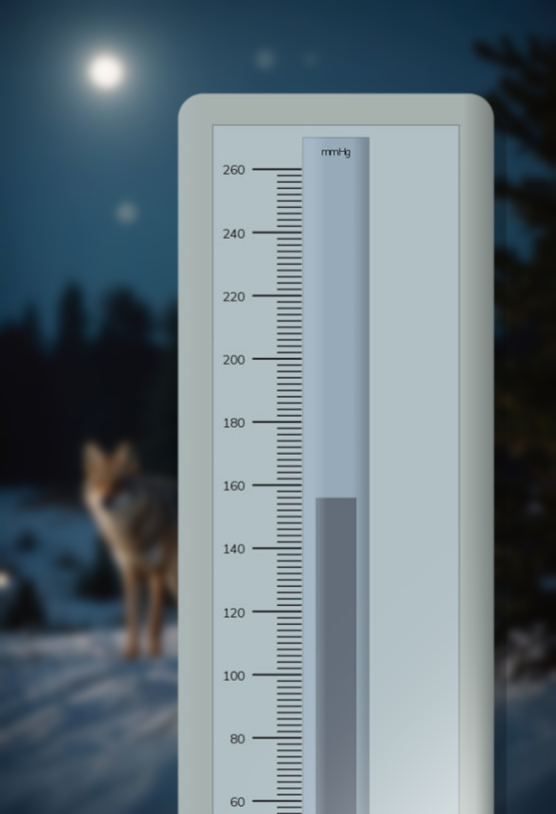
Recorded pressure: 156 mmHg
